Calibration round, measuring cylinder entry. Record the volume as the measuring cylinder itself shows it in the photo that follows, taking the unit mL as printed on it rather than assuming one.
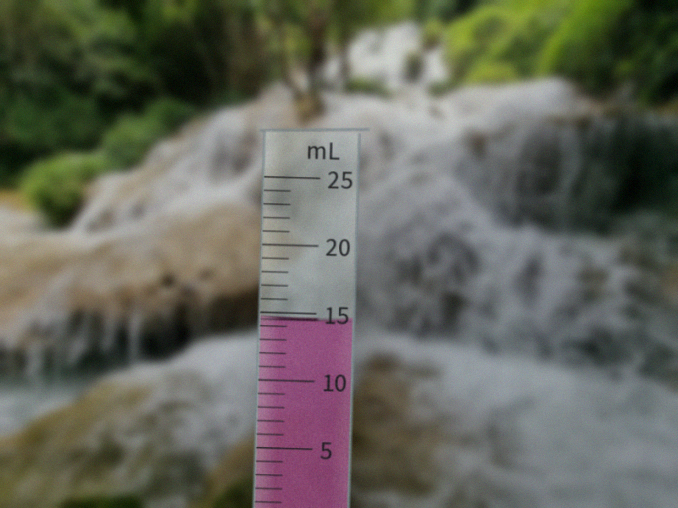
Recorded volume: 14.5 mL
